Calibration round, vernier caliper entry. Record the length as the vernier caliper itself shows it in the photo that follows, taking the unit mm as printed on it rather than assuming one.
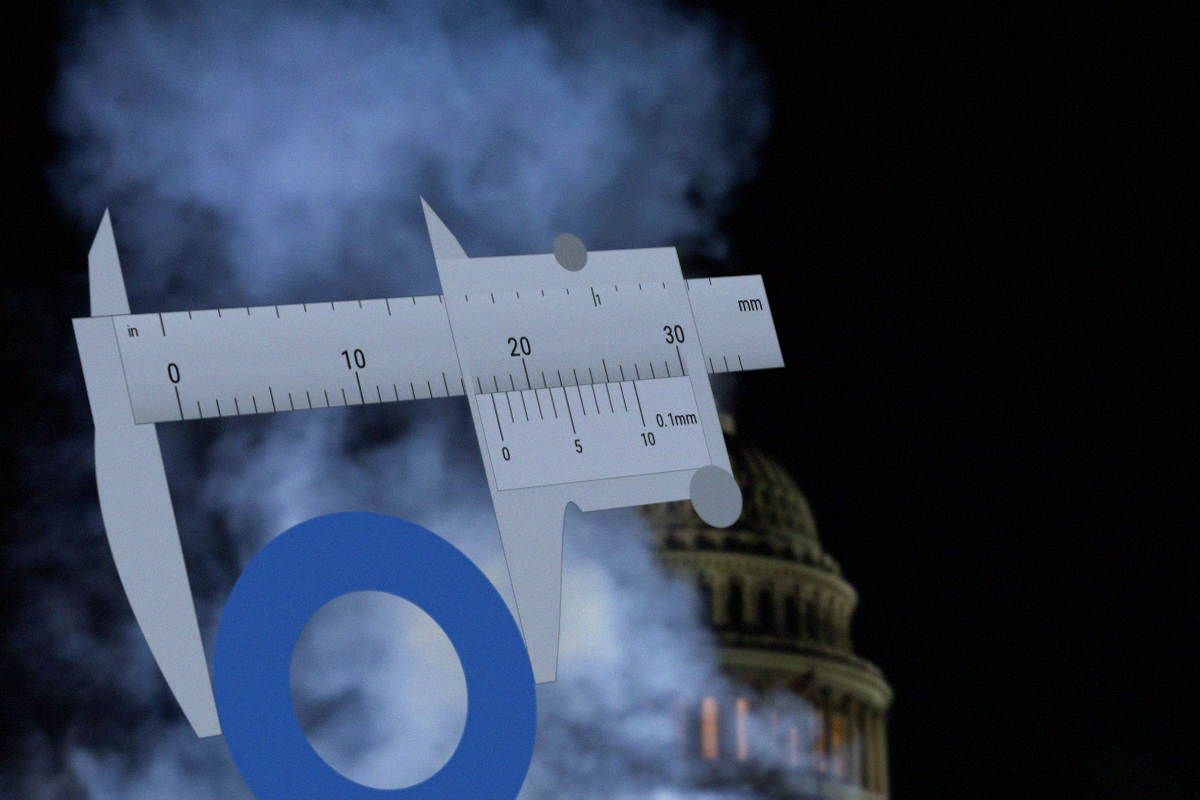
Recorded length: 17.6 mm
